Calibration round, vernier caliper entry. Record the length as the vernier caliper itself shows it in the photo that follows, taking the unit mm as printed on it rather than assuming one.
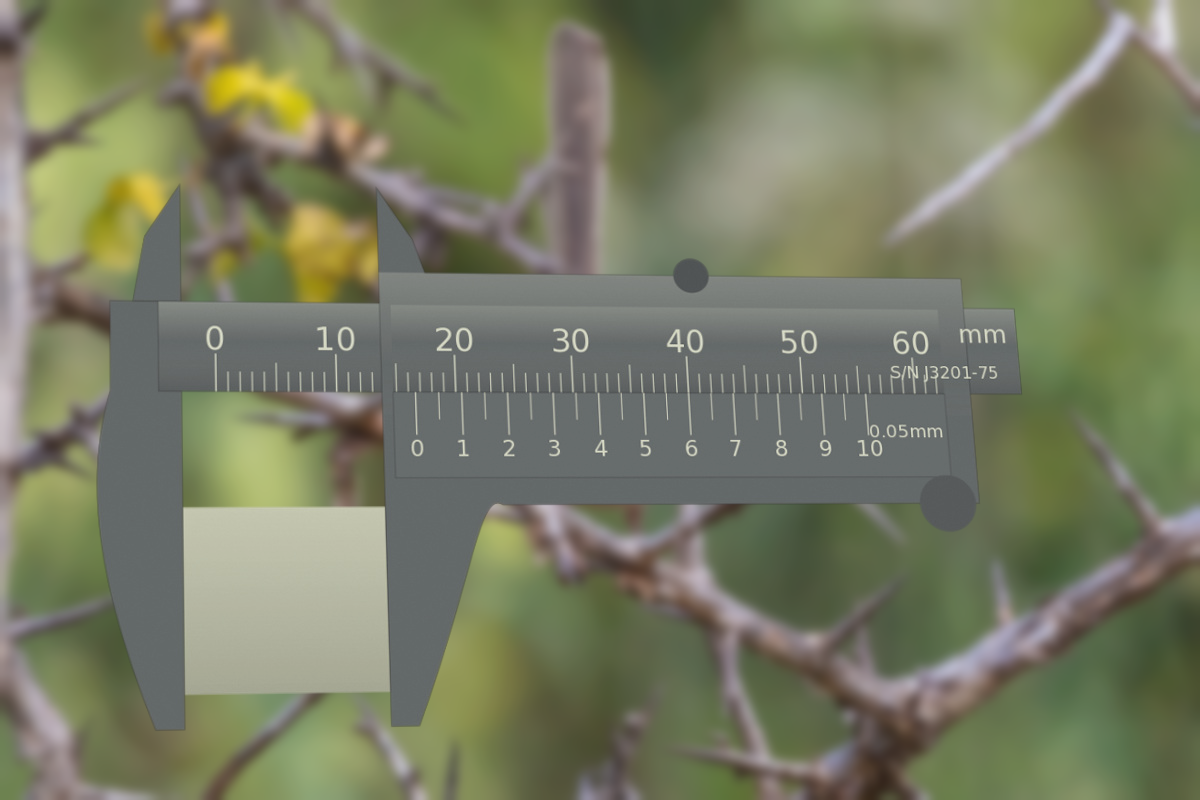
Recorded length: 16.6 mm
